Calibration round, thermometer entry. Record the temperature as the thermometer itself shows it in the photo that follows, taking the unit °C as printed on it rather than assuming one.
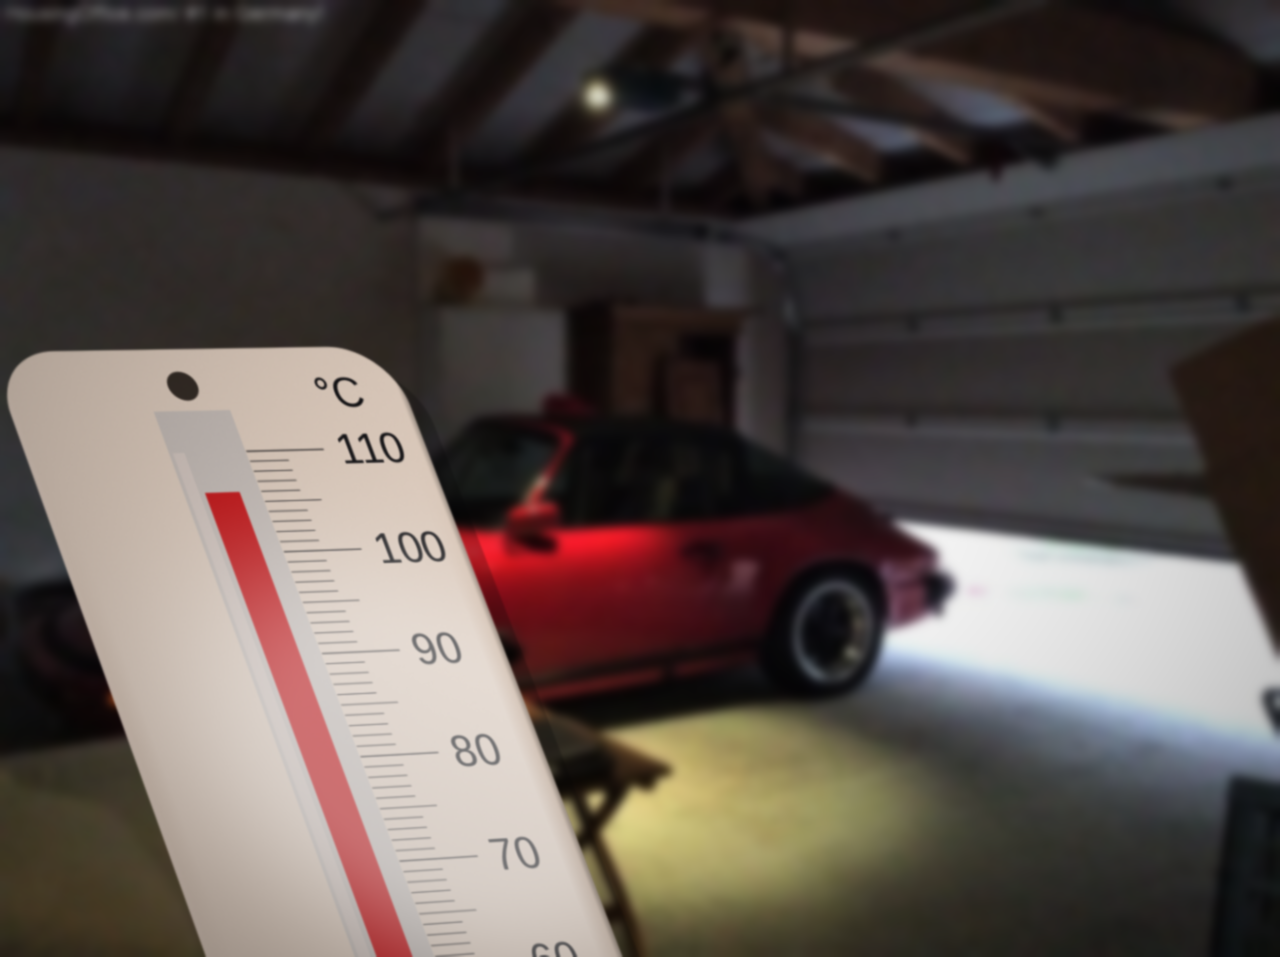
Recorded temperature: 106 °C
